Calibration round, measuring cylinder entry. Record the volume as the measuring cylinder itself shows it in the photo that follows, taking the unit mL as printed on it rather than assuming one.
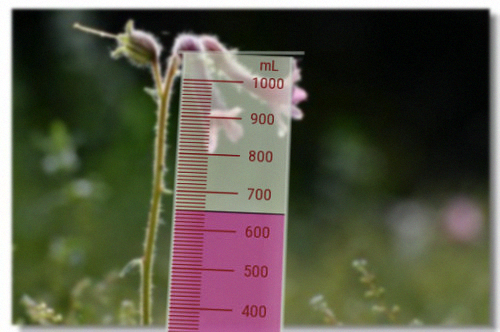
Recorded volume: 650 mL
